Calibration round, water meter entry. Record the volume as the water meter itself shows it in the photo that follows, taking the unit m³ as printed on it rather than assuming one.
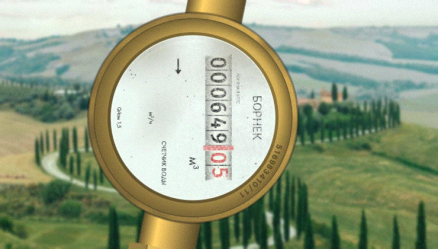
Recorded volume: 649.05 m³
